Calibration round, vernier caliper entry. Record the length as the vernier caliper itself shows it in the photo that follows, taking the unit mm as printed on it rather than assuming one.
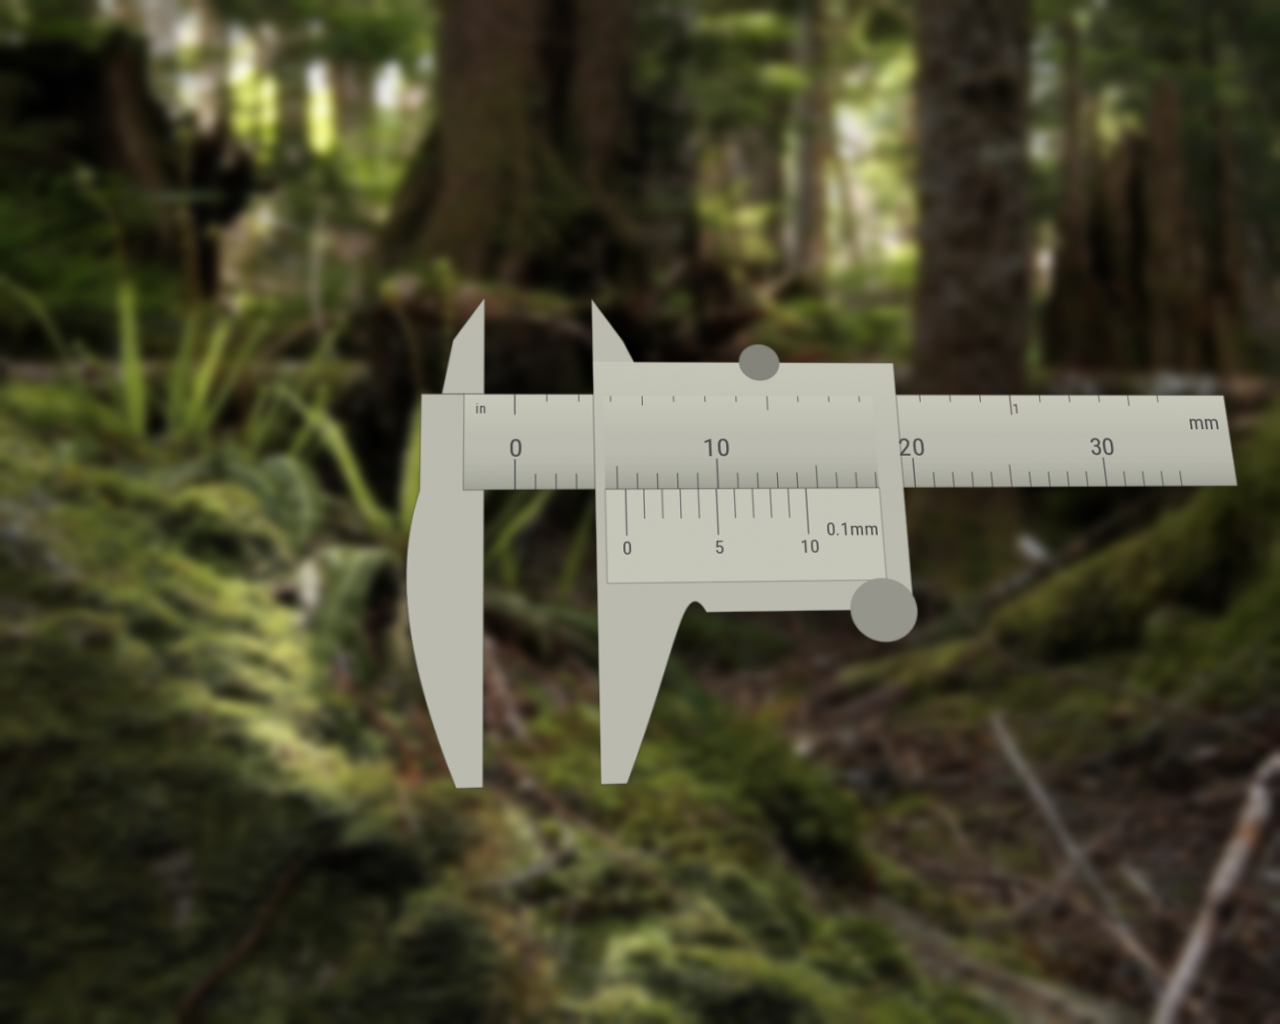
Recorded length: 5.4 mm
